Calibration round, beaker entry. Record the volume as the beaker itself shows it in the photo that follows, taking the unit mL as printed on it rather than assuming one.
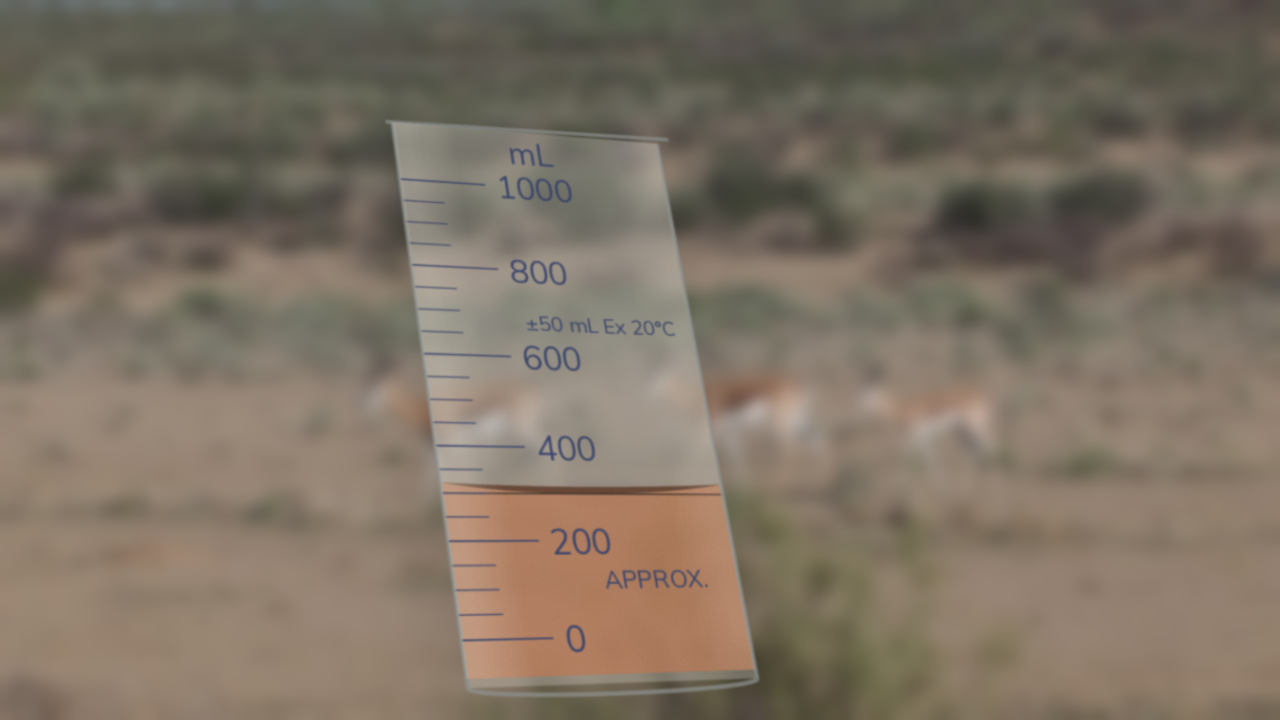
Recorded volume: 300 mL
